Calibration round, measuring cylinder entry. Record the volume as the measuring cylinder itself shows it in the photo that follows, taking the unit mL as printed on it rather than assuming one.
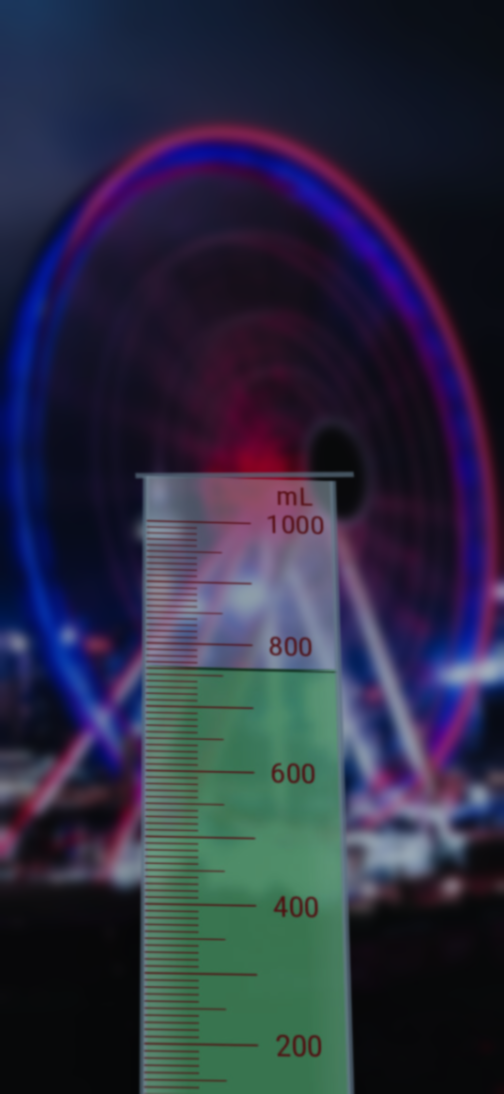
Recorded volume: 760 mL
